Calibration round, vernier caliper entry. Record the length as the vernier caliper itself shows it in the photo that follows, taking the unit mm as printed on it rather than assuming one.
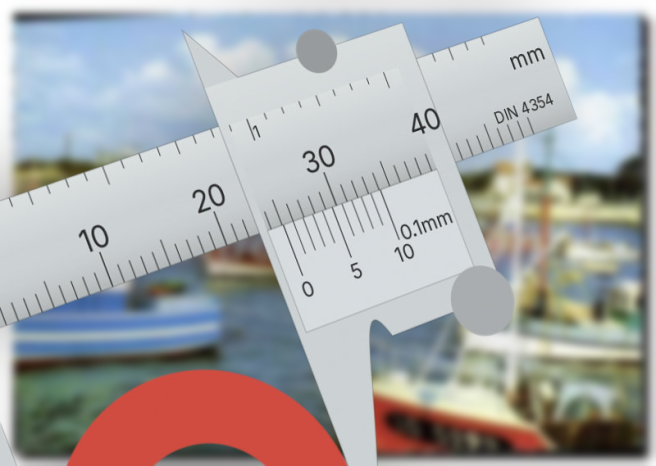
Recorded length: 25.1 mm
